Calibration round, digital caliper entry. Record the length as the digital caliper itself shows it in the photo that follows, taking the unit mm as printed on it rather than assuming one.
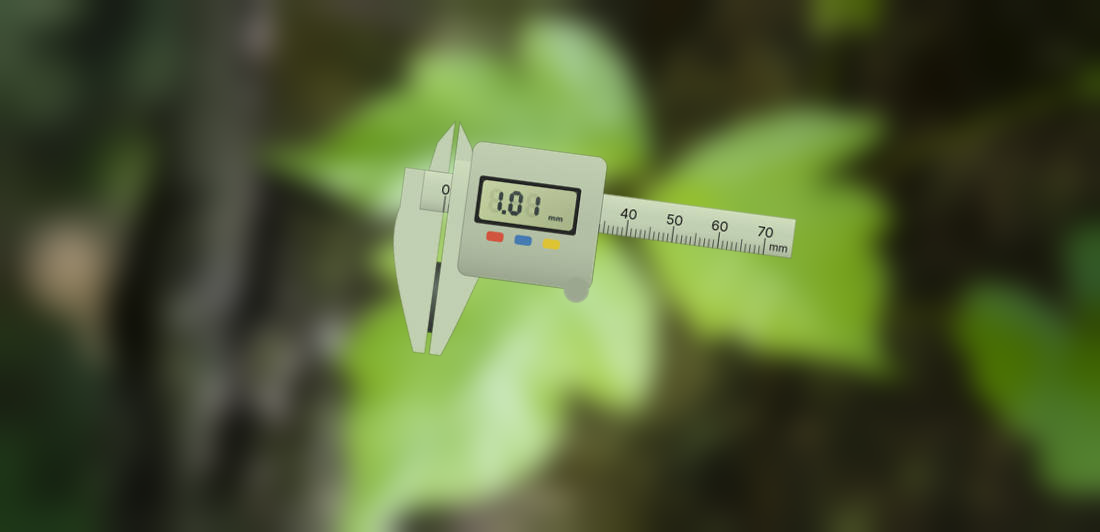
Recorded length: 1.01 mm
